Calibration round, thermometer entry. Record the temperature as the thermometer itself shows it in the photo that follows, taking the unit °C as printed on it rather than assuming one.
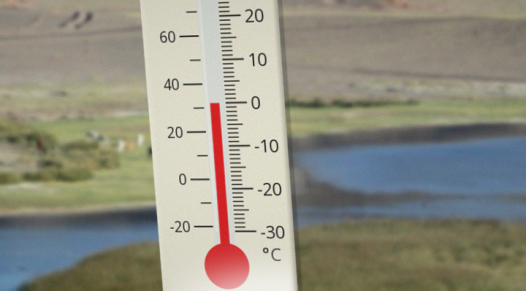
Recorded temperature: 0 °C
